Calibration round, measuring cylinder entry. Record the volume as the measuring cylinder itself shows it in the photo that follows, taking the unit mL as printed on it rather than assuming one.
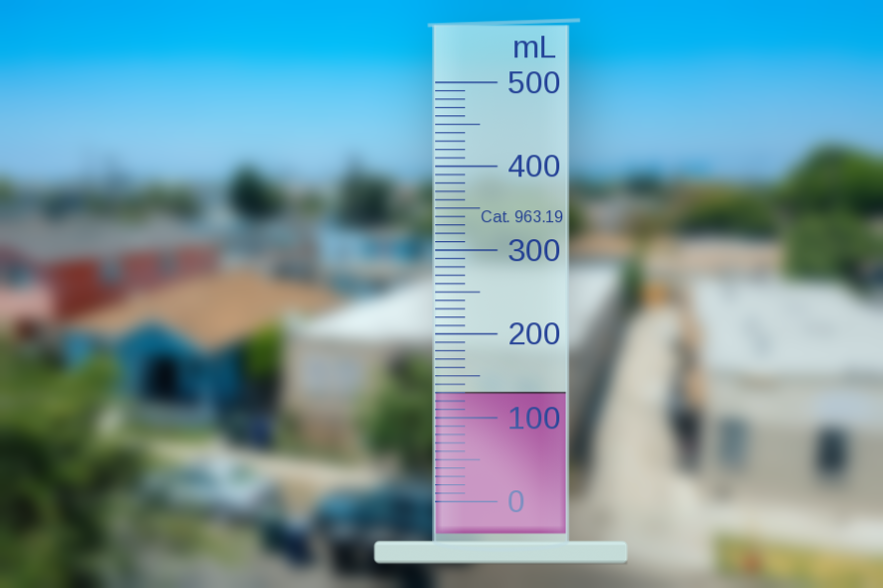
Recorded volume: 130 mL
